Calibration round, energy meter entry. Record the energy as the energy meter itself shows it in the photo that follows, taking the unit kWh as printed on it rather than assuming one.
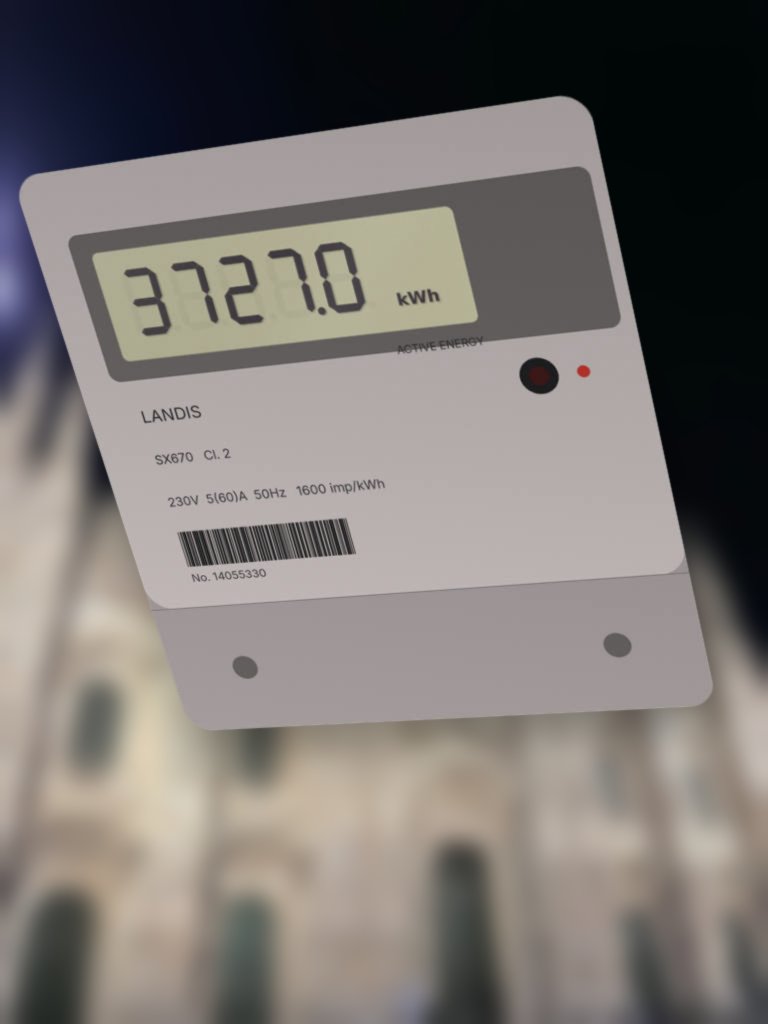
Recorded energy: 3727.0 kWh
